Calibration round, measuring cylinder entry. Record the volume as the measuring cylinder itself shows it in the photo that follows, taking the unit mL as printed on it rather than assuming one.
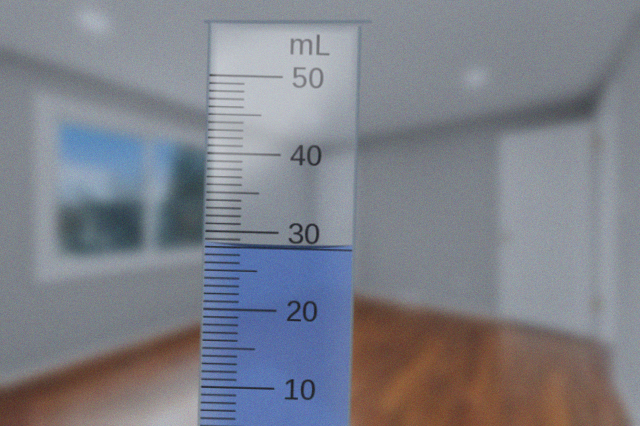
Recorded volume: 28 mL
